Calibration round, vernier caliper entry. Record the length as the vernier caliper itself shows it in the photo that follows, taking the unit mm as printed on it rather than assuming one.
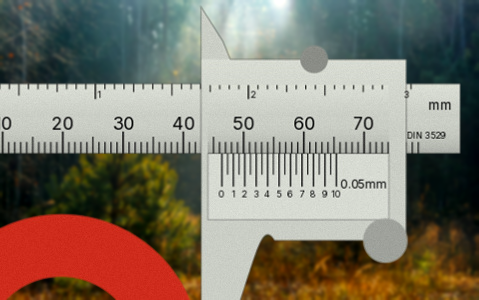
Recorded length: 46.4 mm
